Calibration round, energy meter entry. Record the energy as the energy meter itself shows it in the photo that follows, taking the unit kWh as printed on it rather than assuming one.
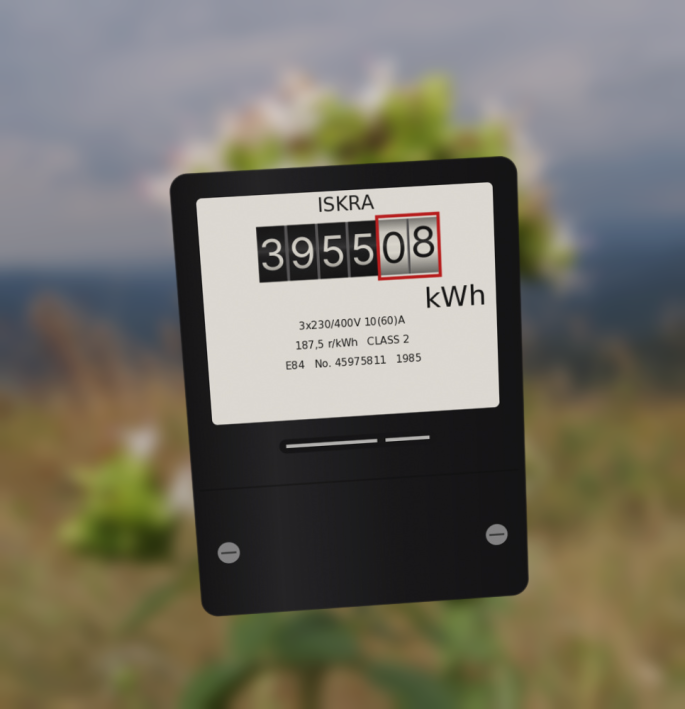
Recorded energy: 3955.08 kWh
